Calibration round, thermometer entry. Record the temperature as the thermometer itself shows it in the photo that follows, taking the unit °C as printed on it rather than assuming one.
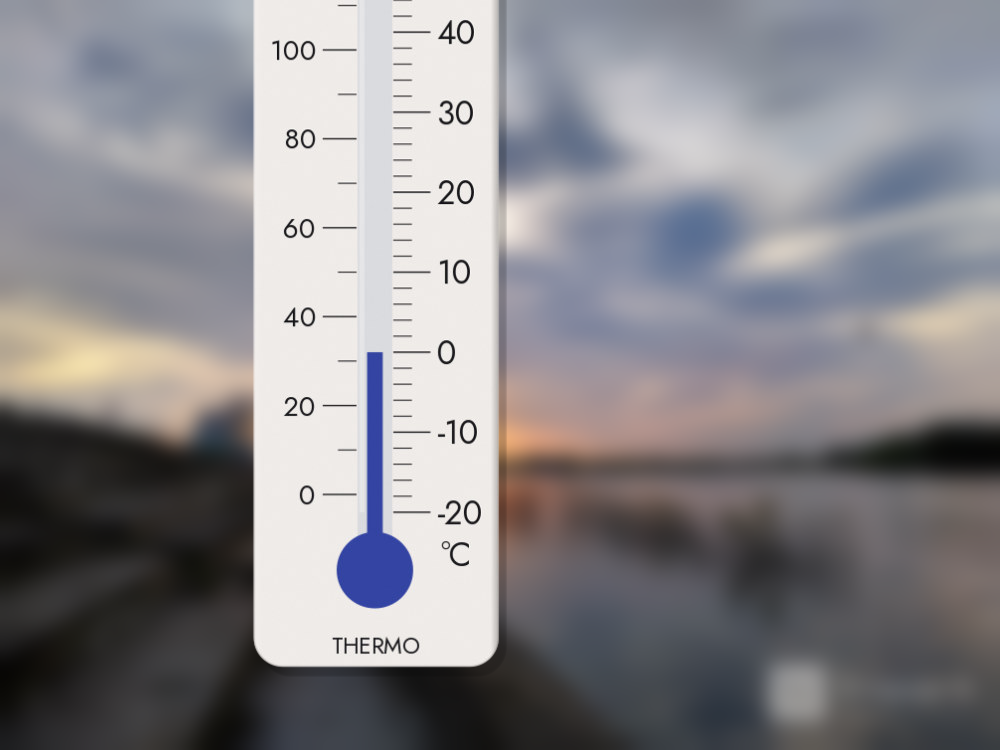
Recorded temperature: 0 °C
